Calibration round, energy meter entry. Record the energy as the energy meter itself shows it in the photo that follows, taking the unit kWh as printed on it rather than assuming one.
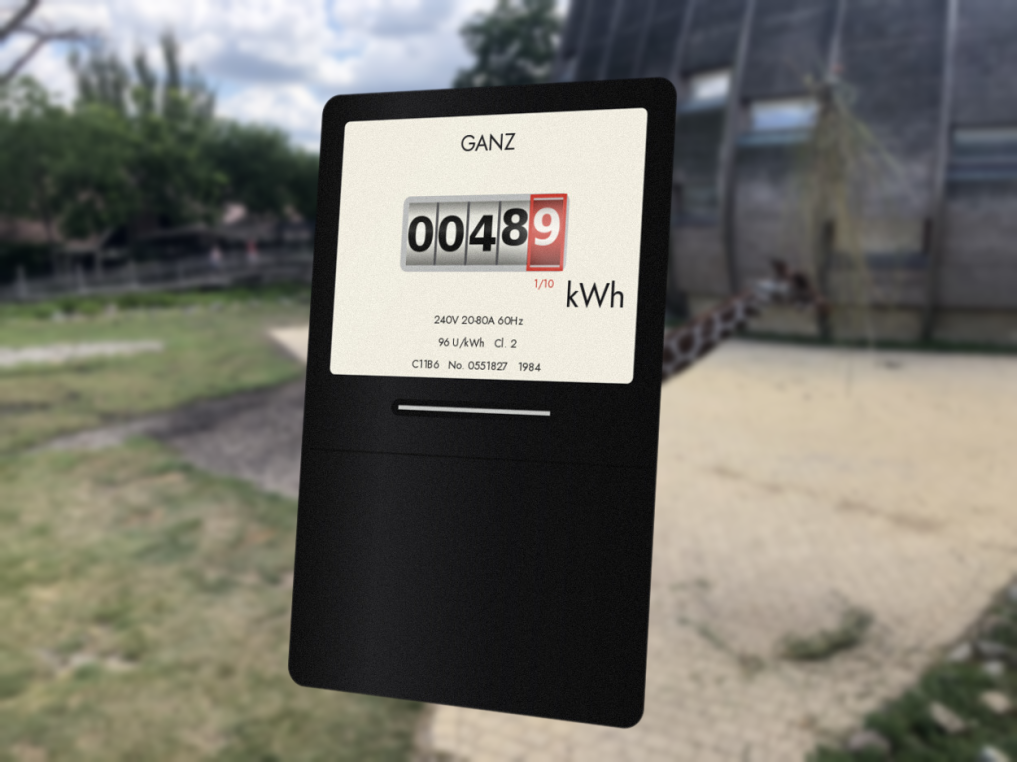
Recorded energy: 48.9 kWh
